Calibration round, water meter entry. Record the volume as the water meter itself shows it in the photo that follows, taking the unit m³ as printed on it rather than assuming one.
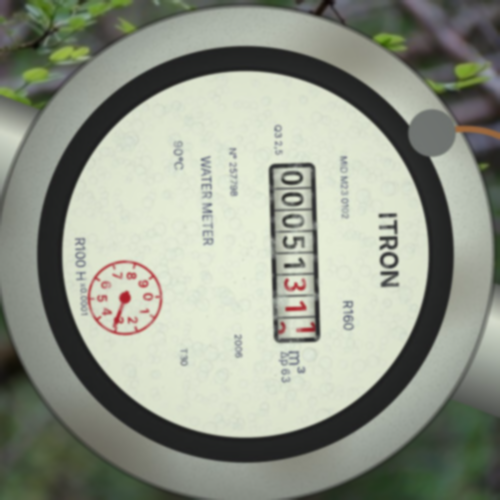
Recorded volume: 51.3113 m³
